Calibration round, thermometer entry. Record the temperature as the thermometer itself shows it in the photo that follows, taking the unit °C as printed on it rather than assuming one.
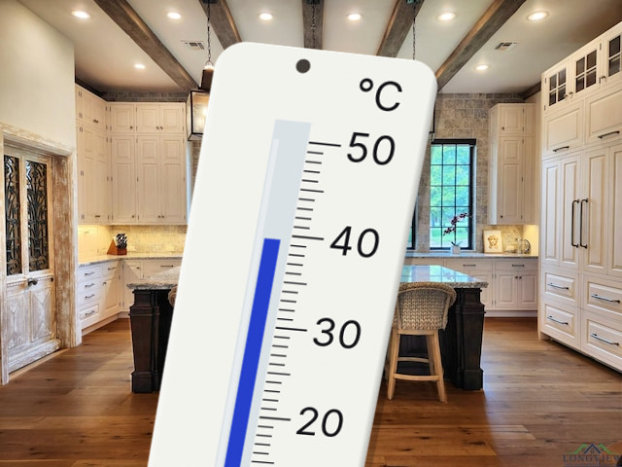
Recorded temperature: 39.5 °C
